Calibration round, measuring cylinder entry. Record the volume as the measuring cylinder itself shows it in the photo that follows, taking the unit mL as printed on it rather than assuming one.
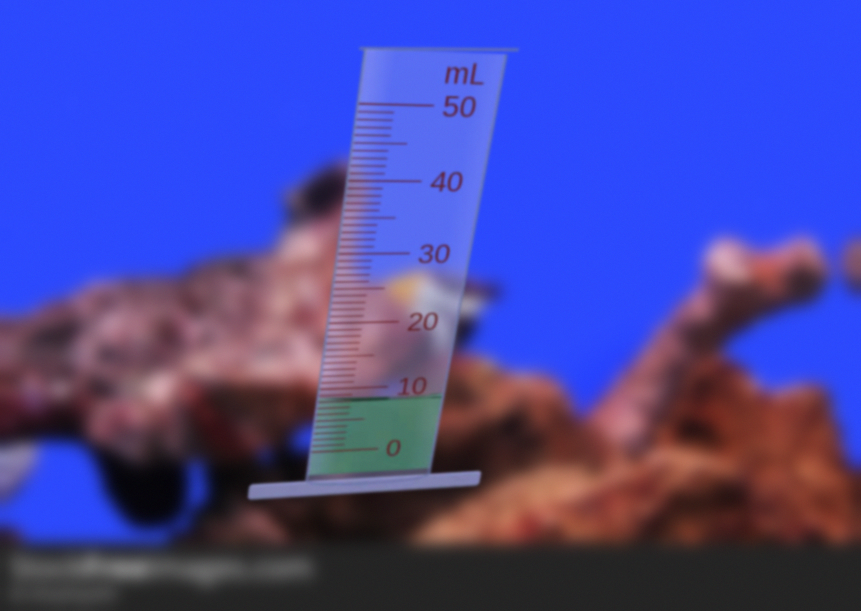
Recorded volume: 8 mL
